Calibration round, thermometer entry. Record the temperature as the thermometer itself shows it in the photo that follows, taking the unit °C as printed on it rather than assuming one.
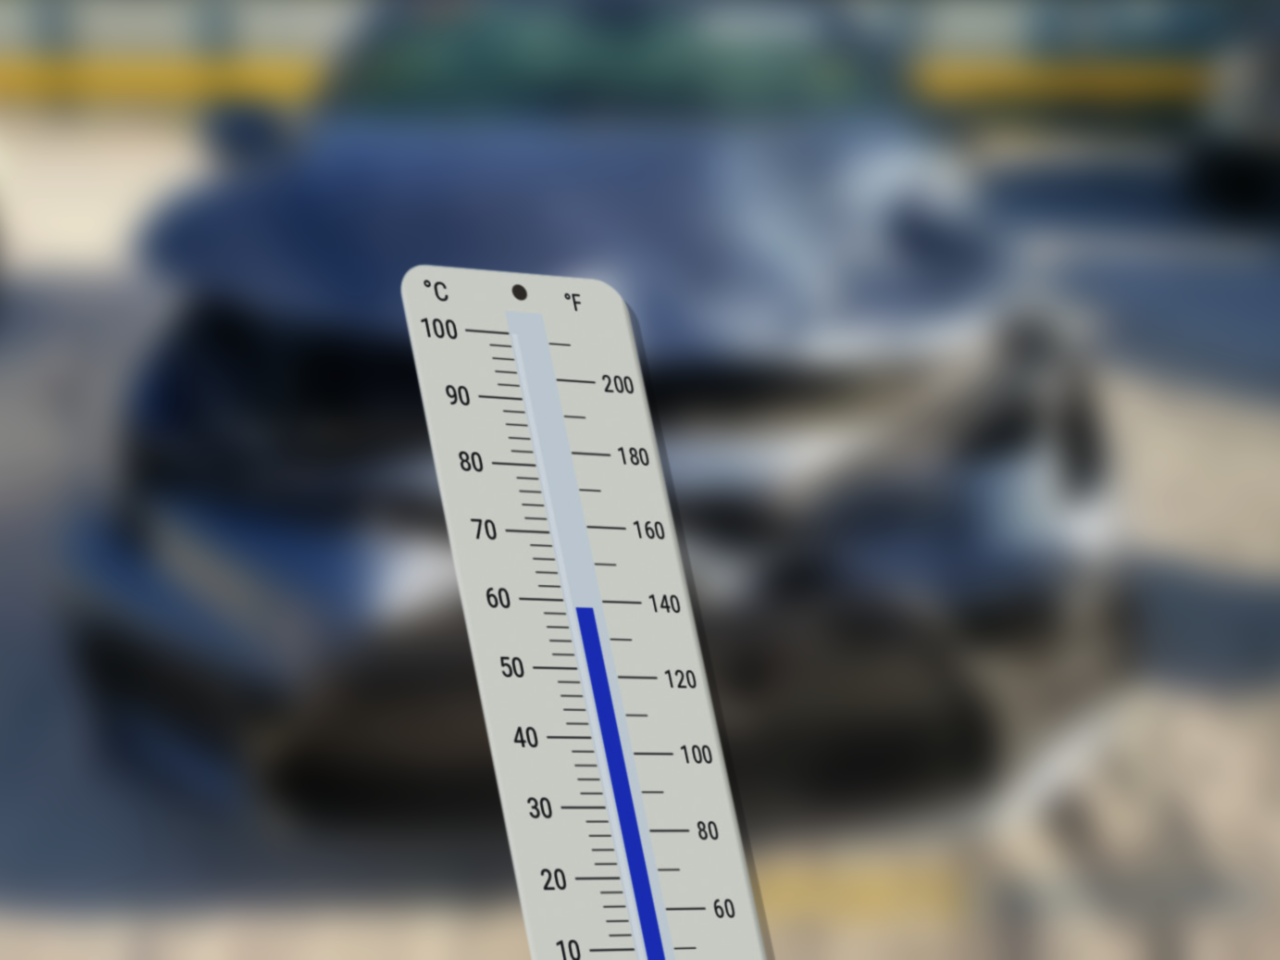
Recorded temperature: 59 °C
